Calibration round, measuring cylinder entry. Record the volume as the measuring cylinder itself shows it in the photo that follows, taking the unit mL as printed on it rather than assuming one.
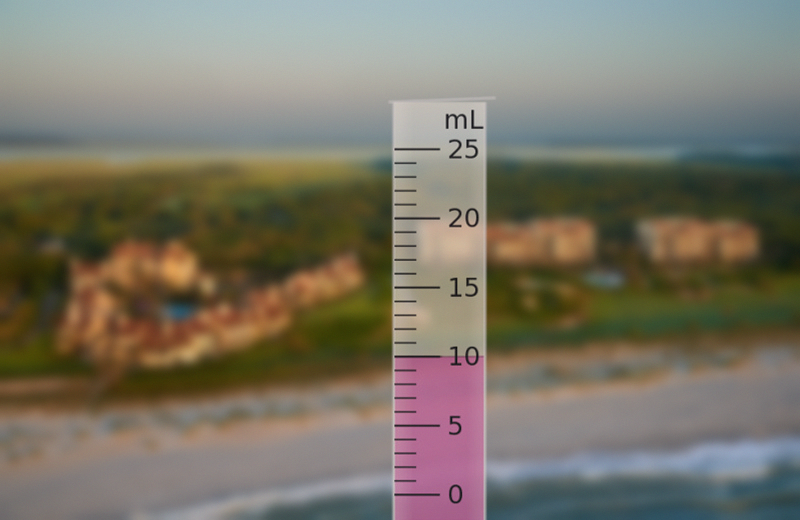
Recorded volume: 10 mL
